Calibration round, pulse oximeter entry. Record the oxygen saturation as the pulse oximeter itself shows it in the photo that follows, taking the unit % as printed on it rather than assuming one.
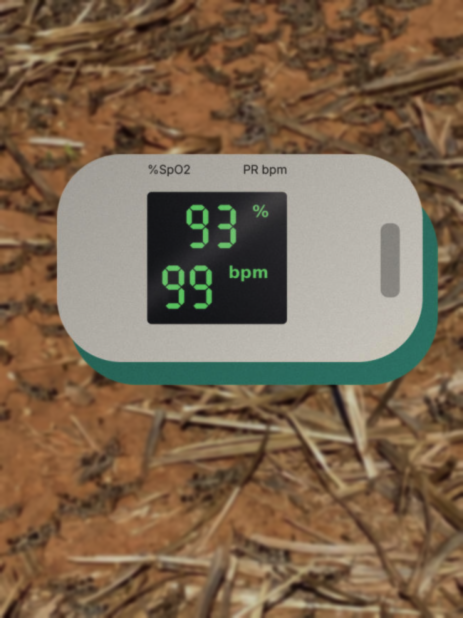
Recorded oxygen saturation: 93 %
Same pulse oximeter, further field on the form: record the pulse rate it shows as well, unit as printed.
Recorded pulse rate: 99 bpm
